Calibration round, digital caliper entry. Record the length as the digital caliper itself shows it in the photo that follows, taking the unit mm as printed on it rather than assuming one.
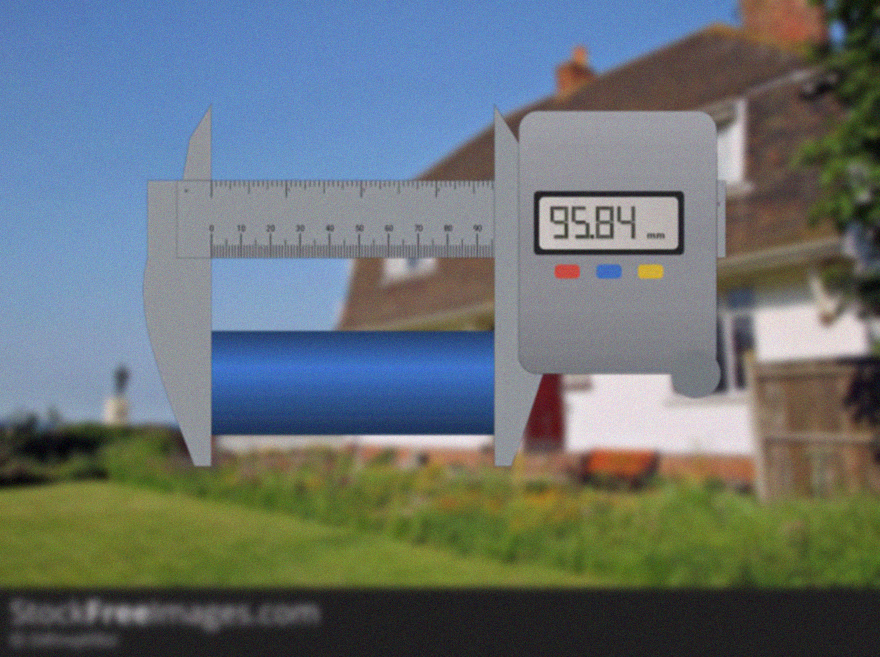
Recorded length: 95.84 mm
